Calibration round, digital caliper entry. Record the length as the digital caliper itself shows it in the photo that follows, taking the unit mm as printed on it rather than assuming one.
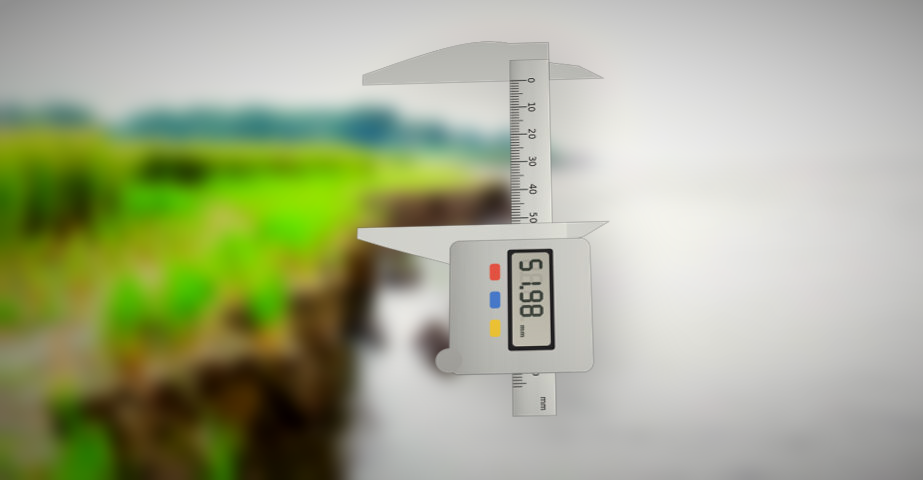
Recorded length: 51.98 mm
